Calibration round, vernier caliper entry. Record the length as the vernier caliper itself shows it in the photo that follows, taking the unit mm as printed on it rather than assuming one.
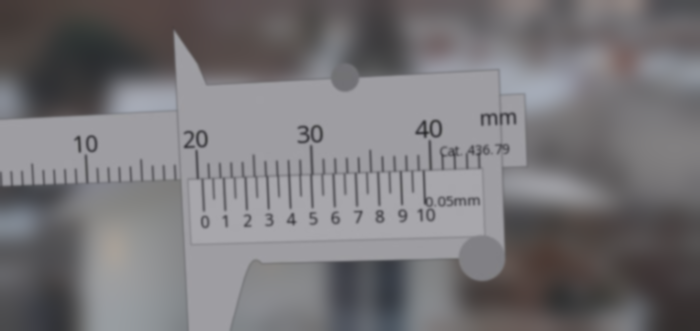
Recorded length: 20.4 mm
